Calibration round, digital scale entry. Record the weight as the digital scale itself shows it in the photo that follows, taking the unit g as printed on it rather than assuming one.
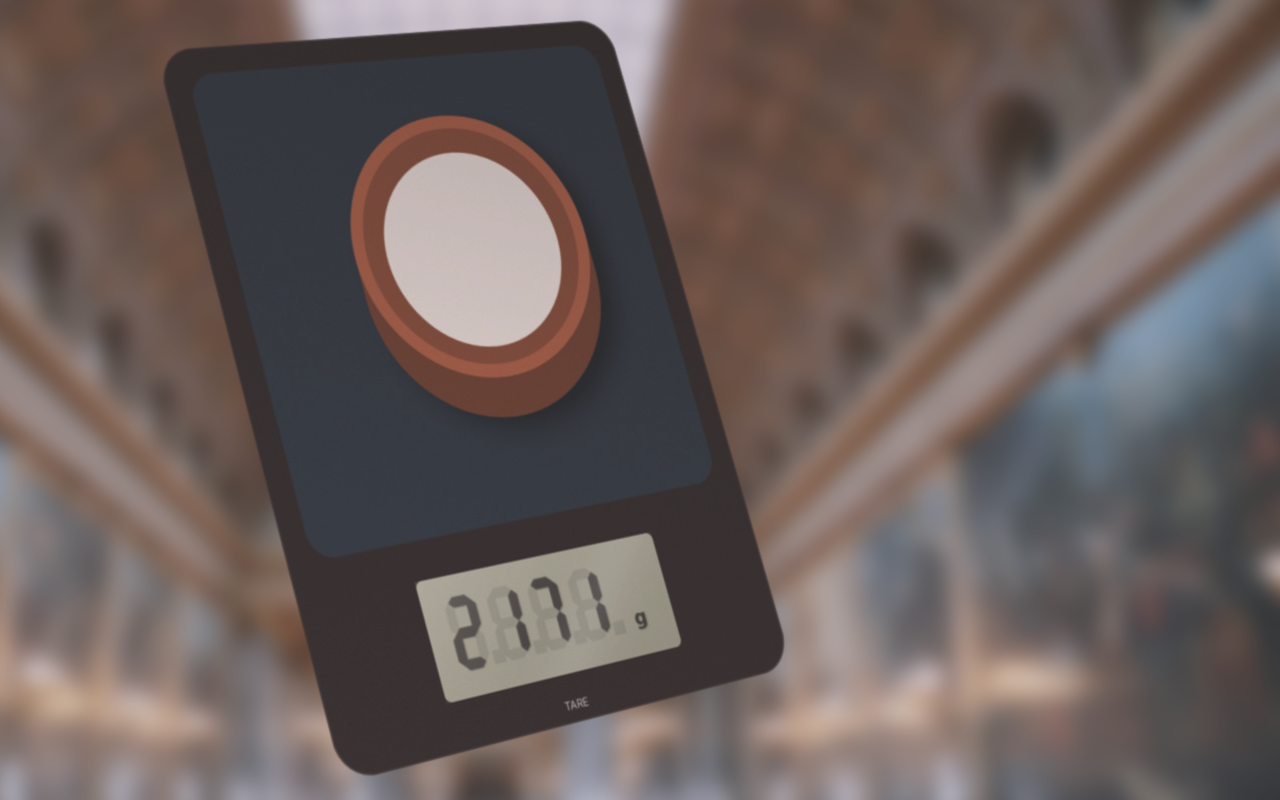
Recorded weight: 2171 g
